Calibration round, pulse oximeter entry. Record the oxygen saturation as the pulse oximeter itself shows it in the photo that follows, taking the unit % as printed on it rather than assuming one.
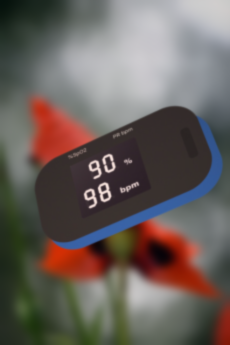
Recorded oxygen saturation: 90 %
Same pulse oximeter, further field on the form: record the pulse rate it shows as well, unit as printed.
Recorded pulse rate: 98 bpm
